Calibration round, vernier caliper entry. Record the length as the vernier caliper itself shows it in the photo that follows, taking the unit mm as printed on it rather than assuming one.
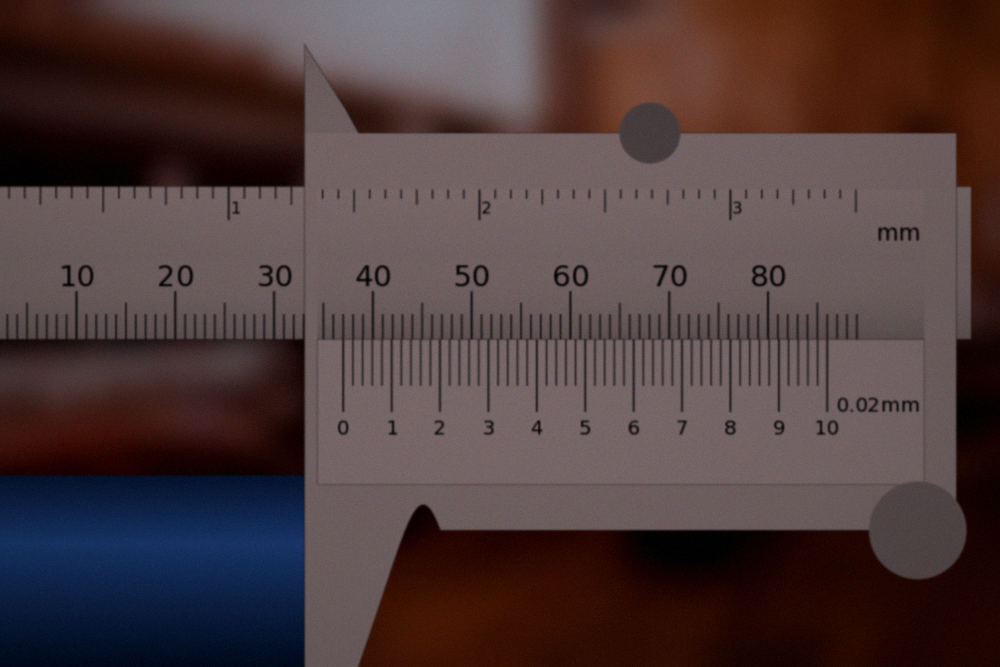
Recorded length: 37.0 mm
